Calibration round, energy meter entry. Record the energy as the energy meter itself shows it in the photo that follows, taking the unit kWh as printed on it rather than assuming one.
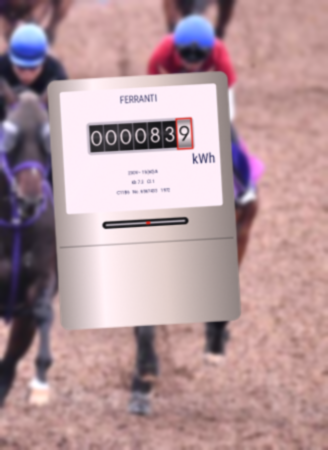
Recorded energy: 83.9 kWh
